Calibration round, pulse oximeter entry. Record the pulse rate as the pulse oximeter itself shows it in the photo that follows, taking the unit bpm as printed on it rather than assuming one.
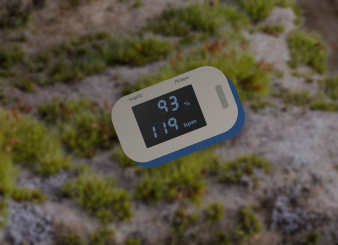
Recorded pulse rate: 119 bpm
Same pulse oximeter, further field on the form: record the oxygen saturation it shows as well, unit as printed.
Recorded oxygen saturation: 93 %
